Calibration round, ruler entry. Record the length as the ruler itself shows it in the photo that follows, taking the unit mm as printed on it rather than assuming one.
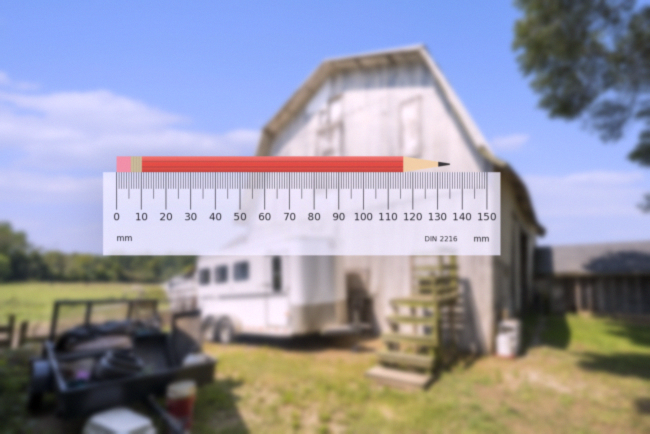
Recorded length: 135 mm
